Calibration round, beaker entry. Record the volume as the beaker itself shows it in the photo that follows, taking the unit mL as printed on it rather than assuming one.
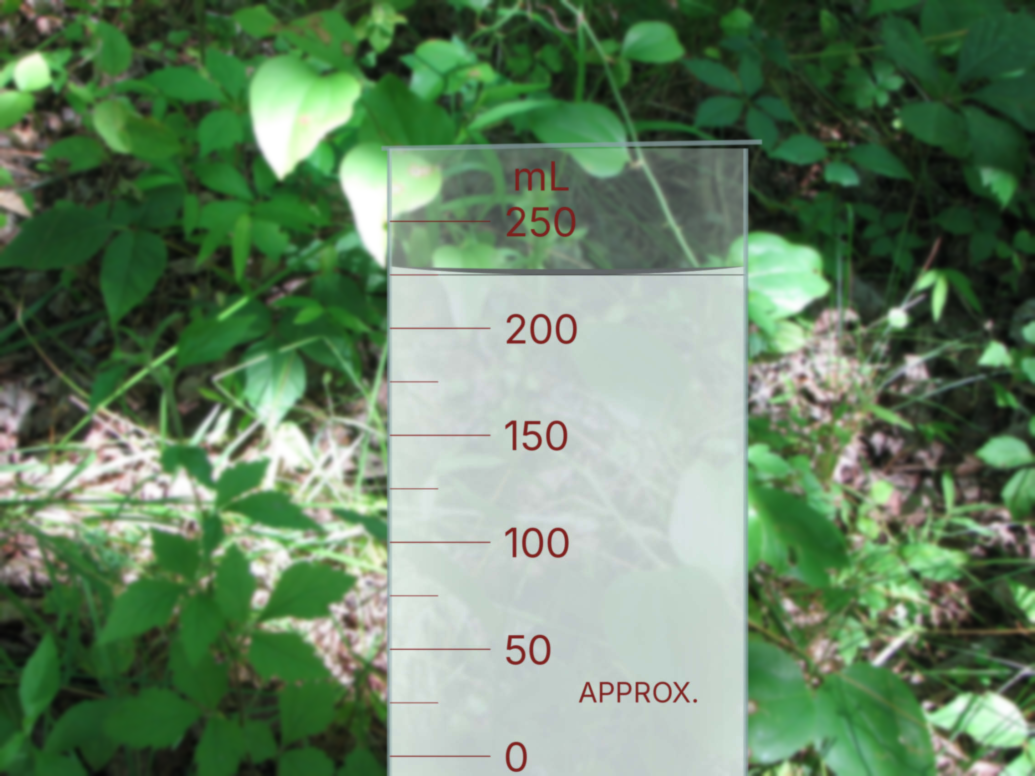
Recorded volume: 225 mL
